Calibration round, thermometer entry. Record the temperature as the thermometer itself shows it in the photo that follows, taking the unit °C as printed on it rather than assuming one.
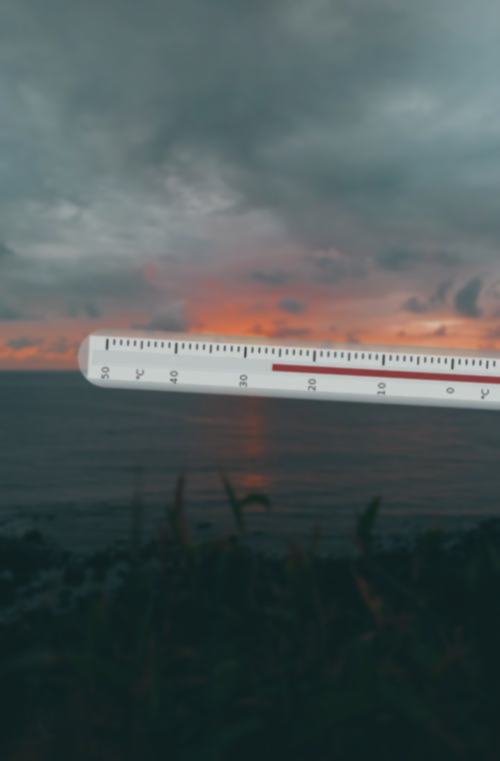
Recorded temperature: 26 °C
